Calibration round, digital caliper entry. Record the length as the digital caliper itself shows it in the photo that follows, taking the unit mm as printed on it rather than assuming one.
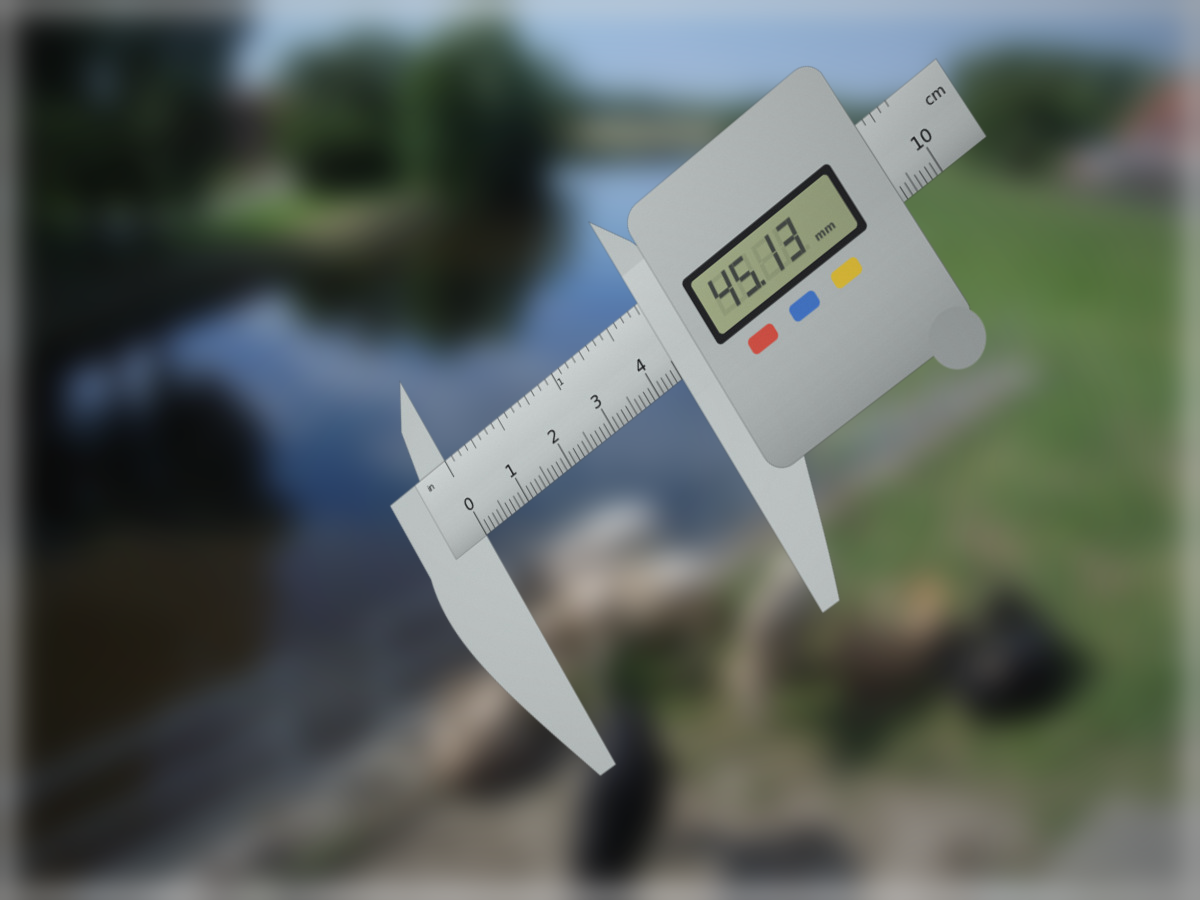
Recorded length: 45.13 mm
